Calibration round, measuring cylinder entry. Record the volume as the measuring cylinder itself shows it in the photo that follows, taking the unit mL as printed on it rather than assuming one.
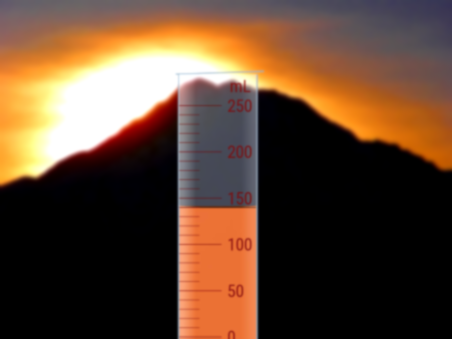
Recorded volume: 140 mL
